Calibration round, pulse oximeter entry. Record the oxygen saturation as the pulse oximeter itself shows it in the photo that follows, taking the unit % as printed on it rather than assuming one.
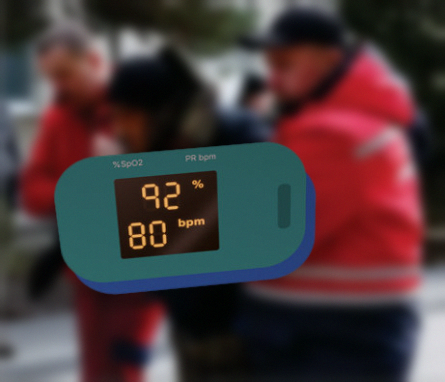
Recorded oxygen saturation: 92 %
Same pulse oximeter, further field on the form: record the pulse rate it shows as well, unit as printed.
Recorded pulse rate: 80 bpm
